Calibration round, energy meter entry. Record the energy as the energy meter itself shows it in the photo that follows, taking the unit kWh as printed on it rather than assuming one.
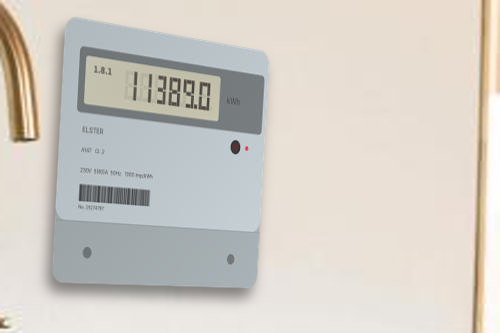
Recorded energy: 11389.0 kWh
